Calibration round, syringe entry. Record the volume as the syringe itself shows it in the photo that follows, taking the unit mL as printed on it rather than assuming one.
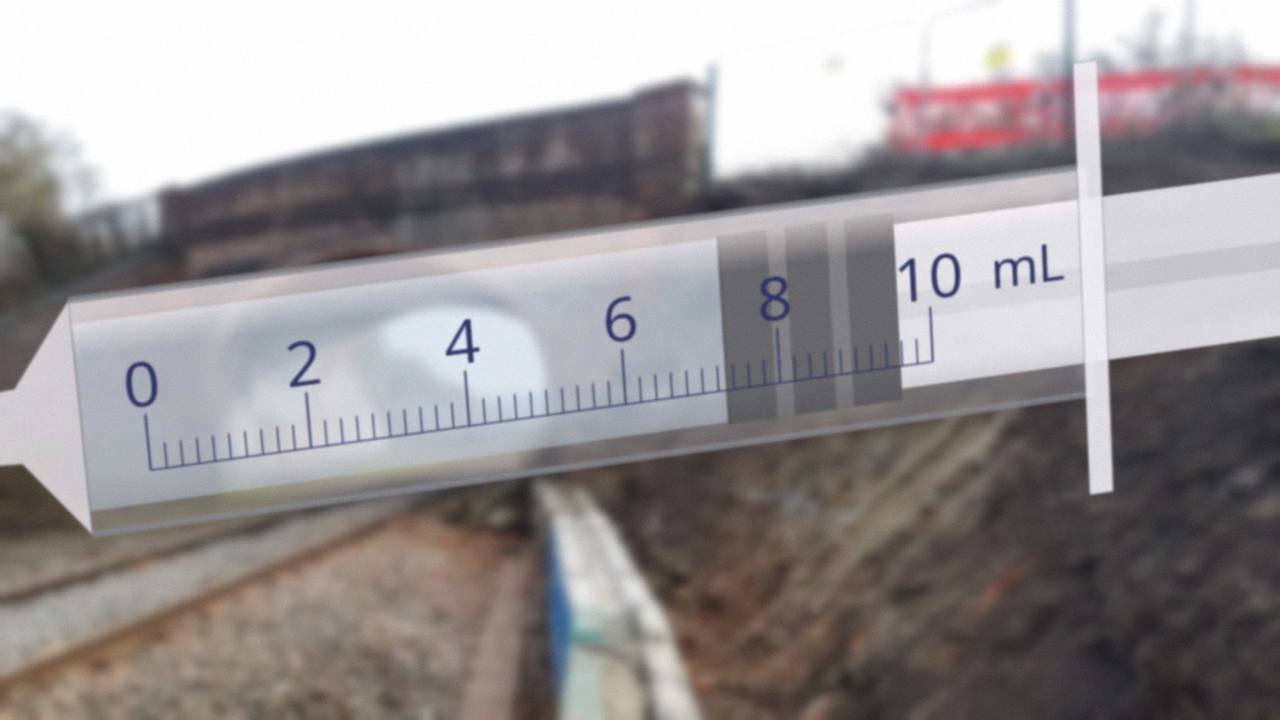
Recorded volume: 7.3 mL
